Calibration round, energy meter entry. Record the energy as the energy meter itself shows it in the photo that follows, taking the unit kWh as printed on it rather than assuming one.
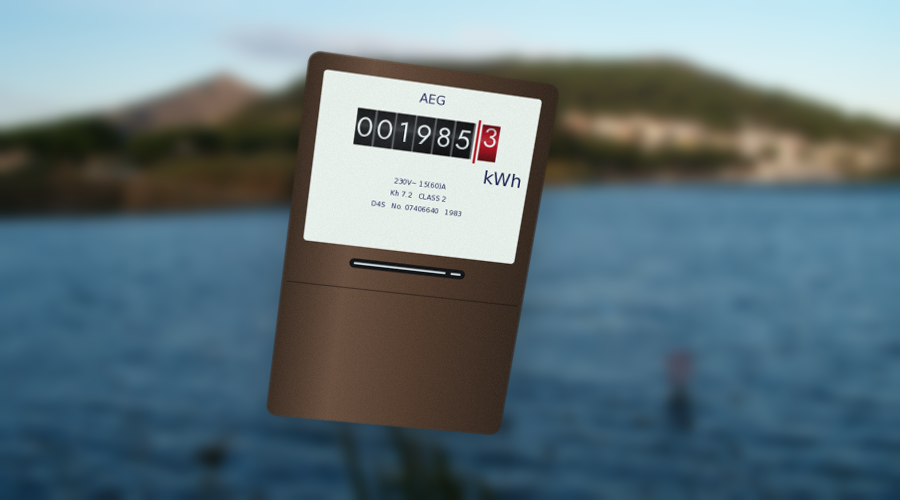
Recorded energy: 1985.3 kWh
